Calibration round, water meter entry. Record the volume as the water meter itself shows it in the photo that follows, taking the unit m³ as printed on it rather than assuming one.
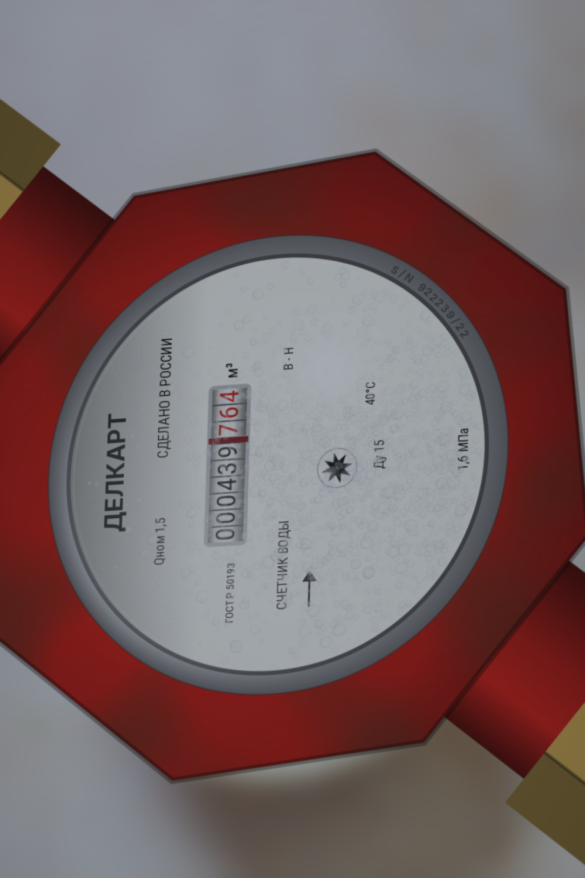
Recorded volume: 439.764 m³
